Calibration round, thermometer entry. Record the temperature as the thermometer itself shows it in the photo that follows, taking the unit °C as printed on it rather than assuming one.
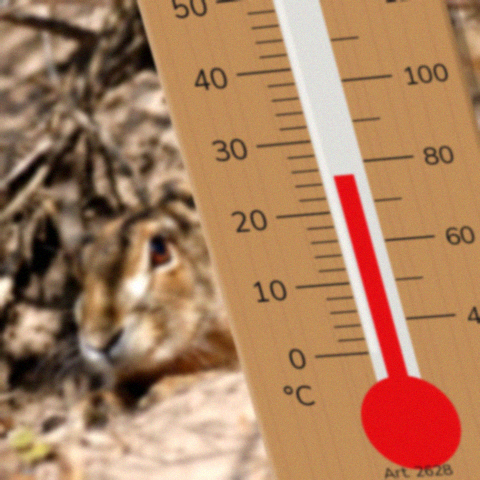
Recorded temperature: 25 °C
